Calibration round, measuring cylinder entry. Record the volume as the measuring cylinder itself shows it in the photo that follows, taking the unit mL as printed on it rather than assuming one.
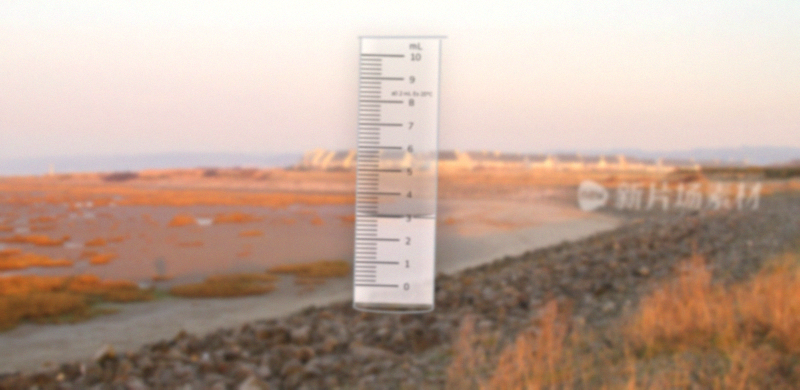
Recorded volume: 3 mL
